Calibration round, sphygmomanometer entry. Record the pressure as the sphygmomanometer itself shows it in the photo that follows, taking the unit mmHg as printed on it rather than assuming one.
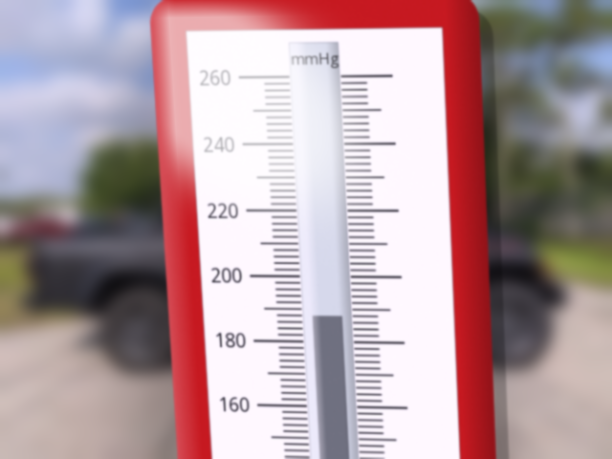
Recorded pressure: 188 mmHg
